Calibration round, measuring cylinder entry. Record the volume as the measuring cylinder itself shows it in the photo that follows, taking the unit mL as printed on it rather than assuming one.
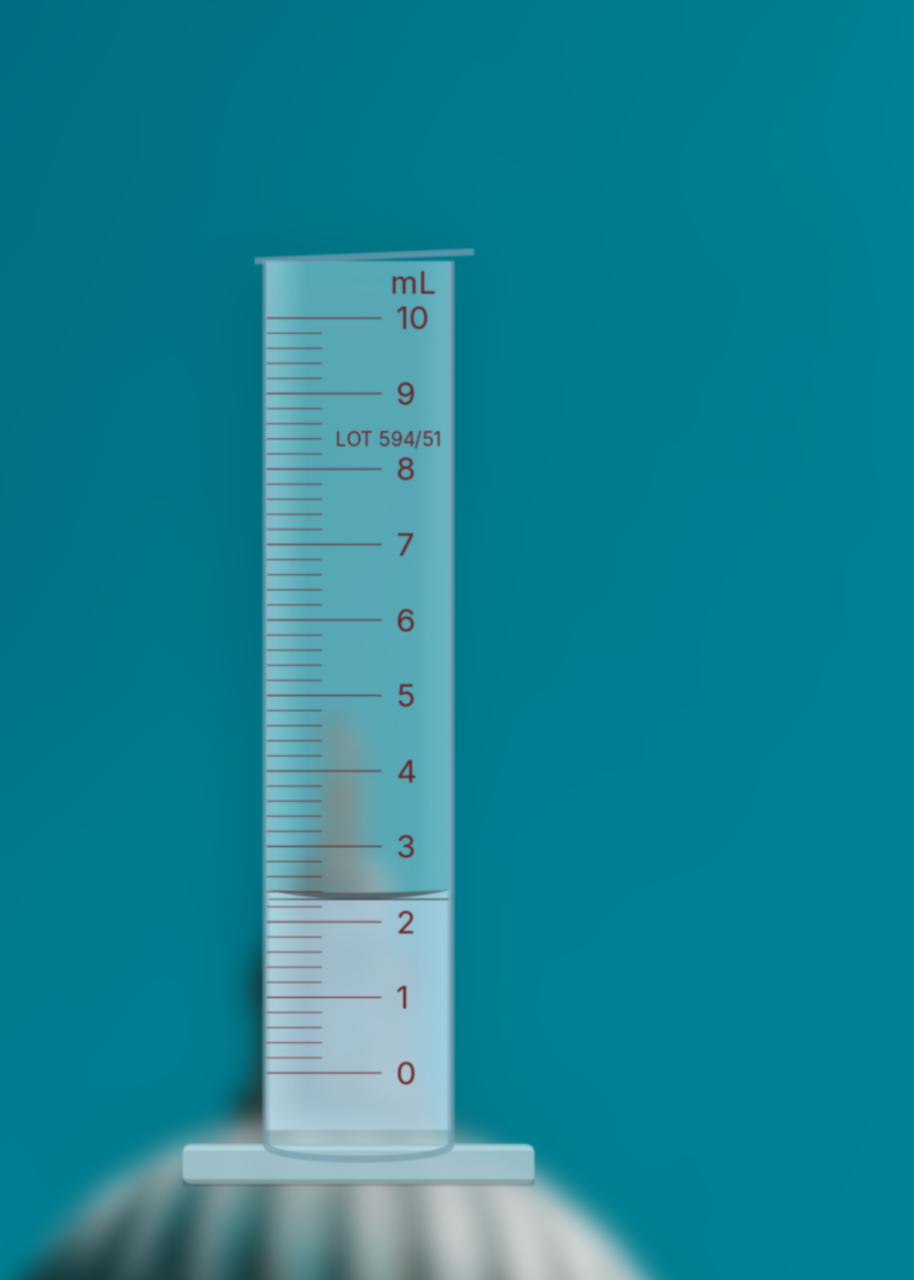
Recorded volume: 2.3 mL
